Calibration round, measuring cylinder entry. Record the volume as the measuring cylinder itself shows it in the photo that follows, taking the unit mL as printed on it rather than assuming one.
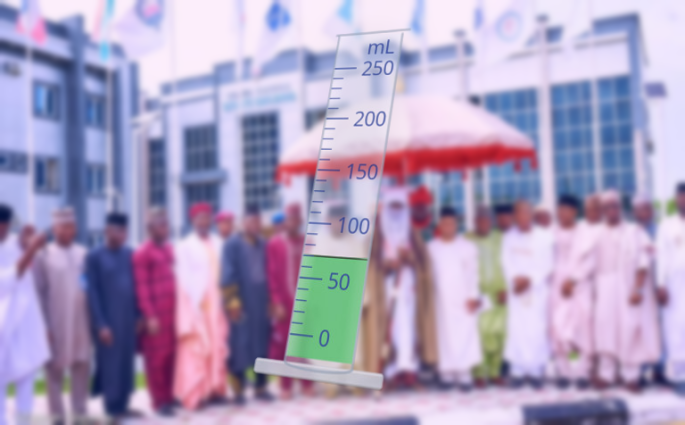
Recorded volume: 70 mL
